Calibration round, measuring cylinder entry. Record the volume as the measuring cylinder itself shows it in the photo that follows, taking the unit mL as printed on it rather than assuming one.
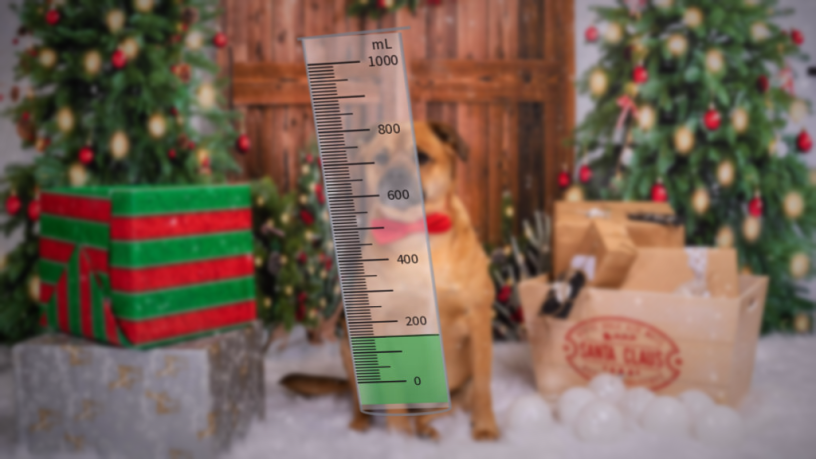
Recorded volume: 150 mL
